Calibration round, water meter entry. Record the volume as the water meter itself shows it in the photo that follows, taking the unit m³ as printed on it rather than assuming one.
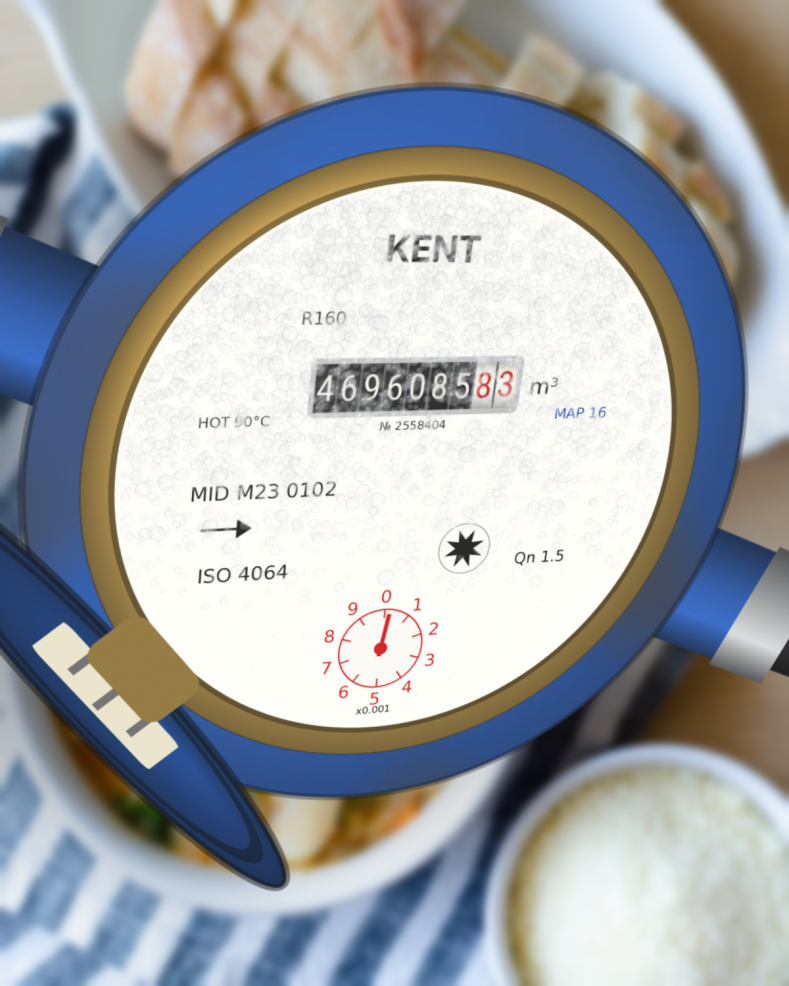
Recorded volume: 4696085.830 m³
